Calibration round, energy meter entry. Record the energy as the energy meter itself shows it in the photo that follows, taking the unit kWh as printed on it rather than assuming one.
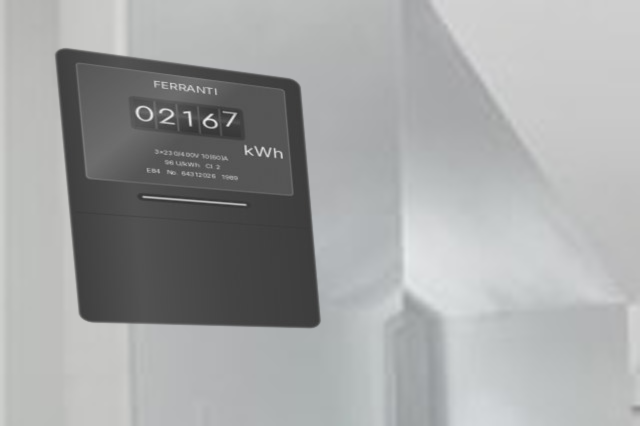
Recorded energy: 2167 kWh
